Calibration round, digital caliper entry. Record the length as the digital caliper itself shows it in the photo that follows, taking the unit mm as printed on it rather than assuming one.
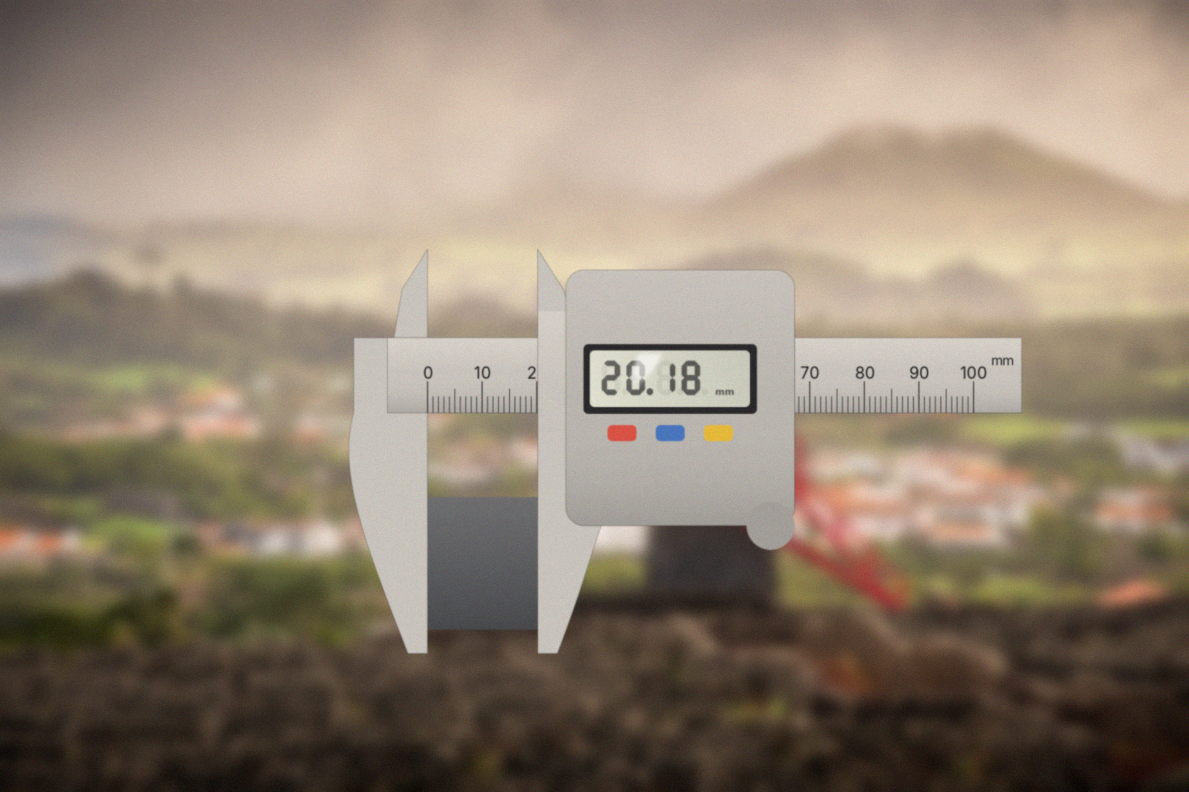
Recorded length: 20.18 mm
